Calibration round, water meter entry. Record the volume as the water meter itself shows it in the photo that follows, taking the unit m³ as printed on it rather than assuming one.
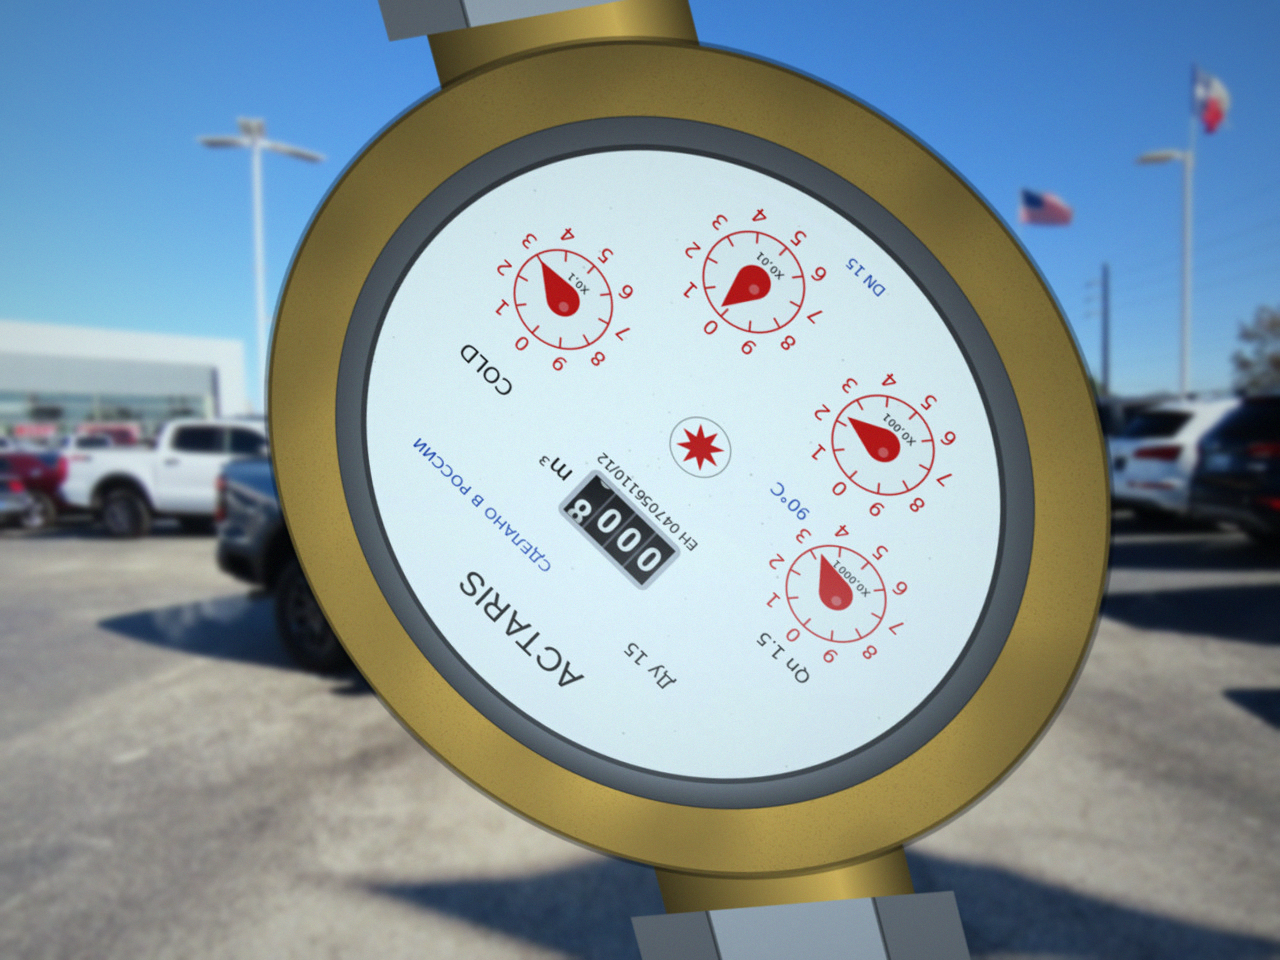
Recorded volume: 8.3023 m³
